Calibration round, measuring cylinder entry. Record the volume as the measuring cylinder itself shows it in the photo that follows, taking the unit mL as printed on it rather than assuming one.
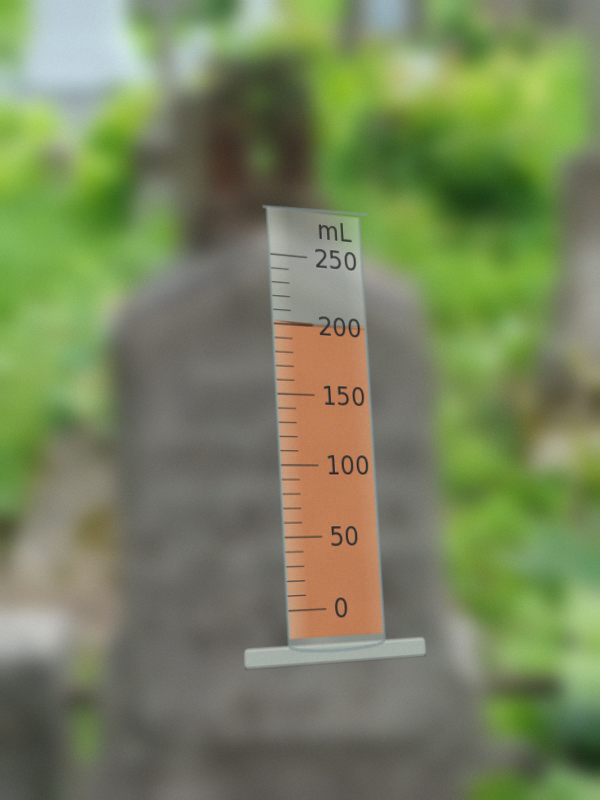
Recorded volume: 200 mL
